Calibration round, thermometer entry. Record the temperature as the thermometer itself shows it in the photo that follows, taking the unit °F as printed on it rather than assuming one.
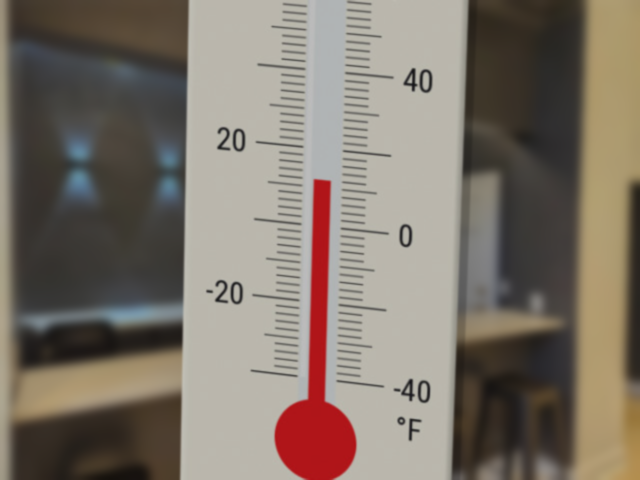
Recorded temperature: 12 °F
